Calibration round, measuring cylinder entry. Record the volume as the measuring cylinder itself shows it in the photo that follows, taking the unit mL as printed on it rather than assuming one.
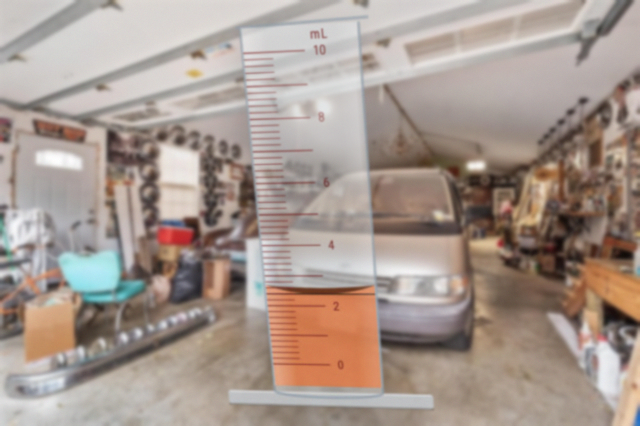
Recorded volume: 2.4 mL
